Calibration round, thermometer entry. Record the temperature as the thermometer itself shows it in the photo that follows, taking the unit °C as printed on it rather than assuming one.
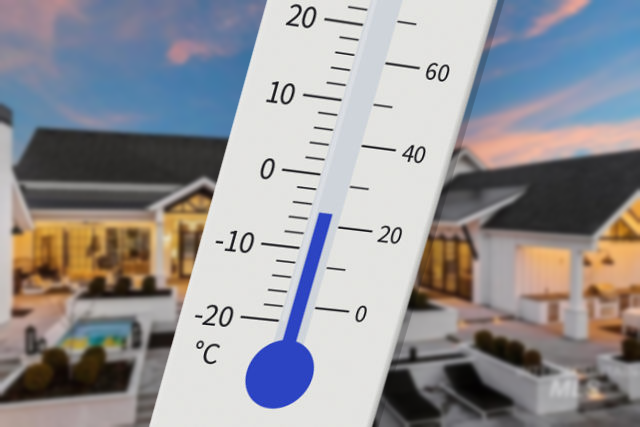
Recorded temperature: -5 °C
